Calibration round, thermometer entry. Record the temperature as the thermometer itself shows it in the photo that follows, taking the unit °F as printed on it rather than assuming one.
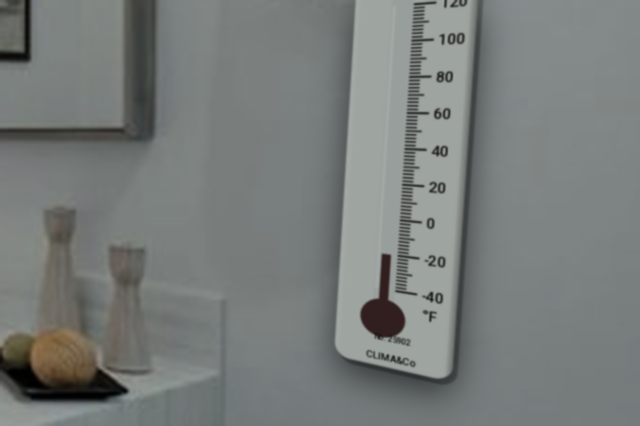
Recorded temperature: -20 °F
